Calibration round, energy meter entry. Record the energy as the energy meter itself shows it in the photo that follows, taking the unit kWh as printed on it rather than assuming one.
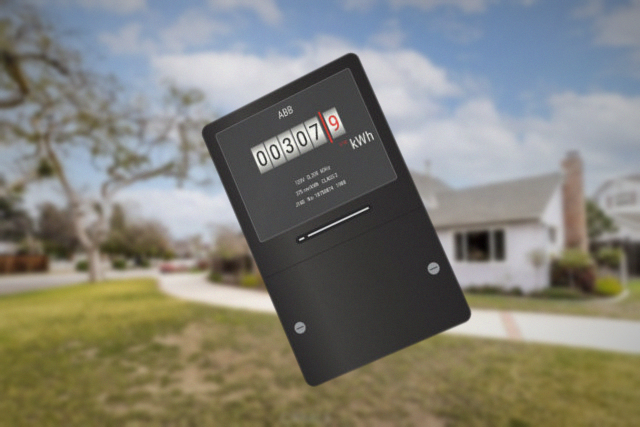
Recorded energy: 307.9 kWh
